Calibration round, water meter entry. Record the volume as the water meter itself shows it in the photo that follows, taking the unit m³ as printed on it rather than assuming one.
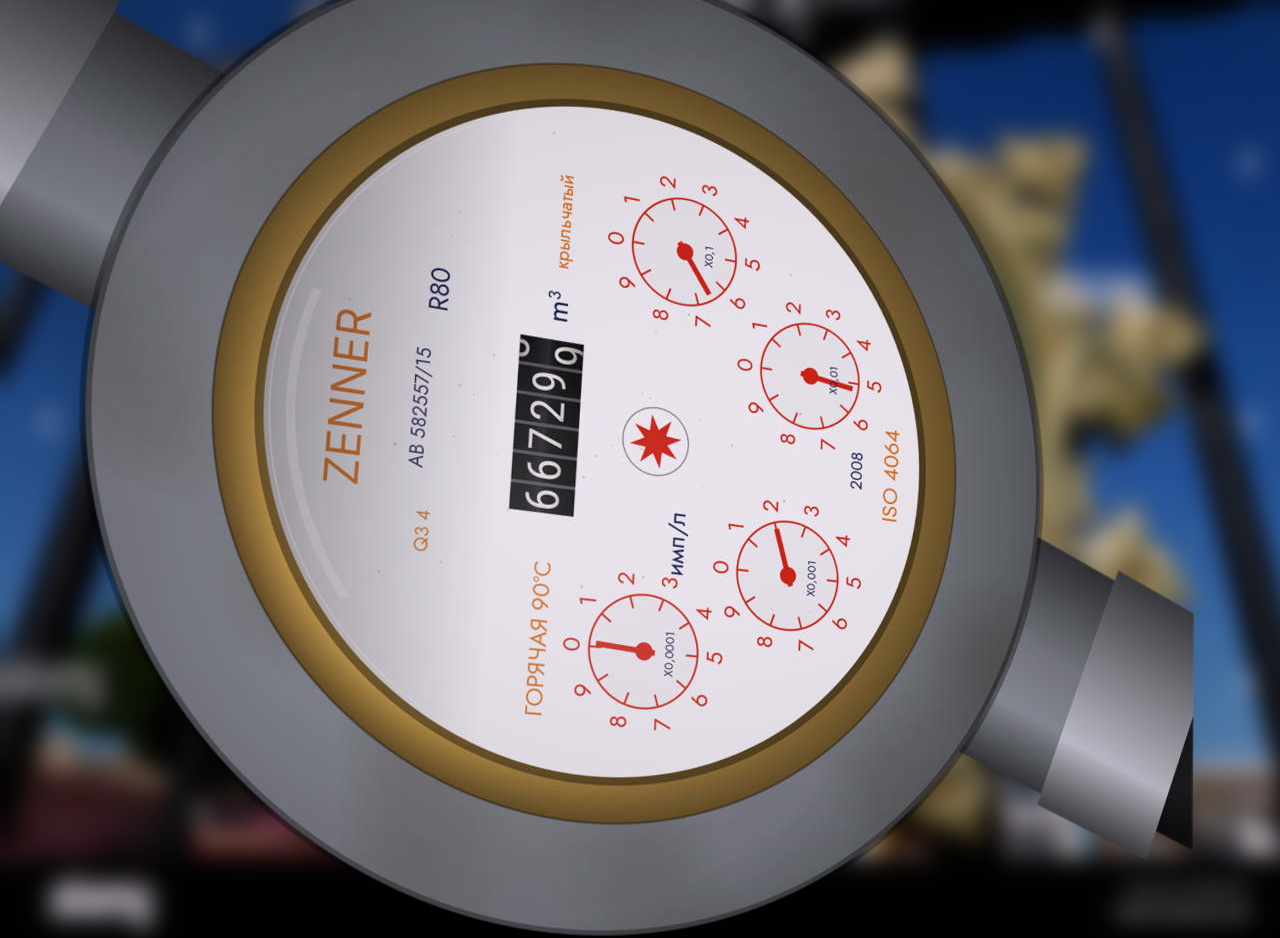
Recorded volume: 667298.6520 m³
